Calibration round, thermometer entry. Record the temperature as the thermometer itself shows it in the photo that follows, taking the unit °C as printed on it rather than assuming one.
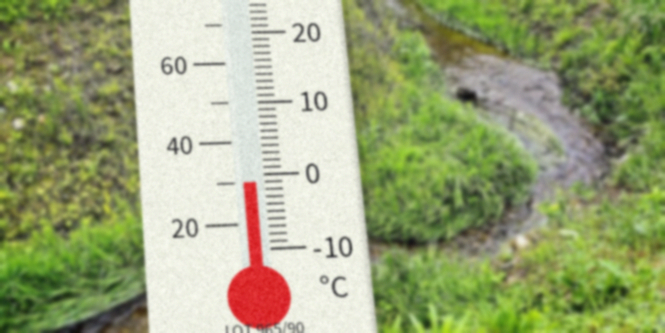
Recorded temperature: -1 °C
